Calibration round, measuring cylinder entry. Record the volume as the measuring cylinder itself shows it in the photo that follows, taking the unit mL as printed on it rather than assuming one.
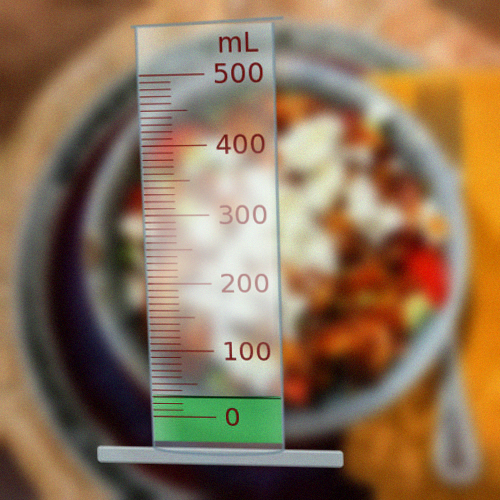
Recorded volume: 30 mL
